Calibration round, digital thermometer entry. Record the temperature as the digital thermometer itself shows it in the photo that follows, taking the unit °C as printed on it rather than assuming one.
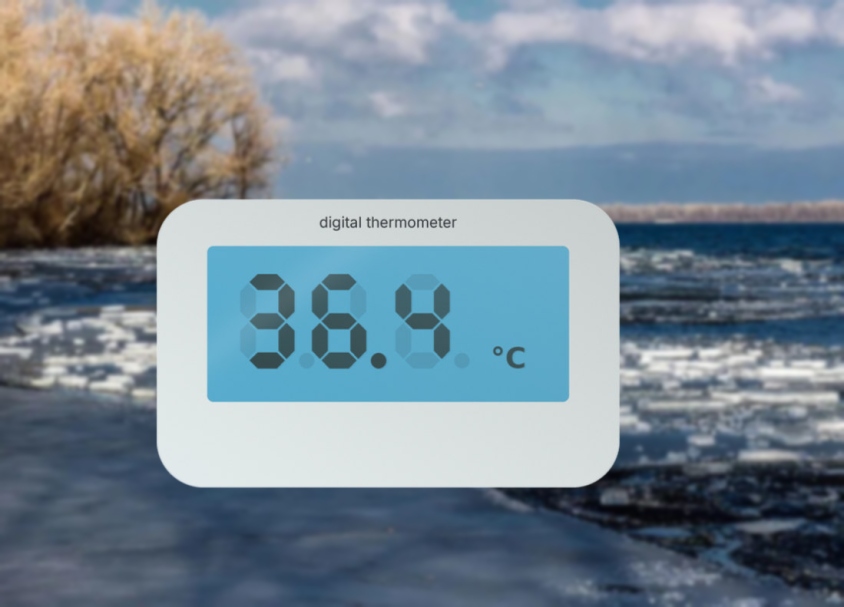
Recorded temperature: 36.4 °C
